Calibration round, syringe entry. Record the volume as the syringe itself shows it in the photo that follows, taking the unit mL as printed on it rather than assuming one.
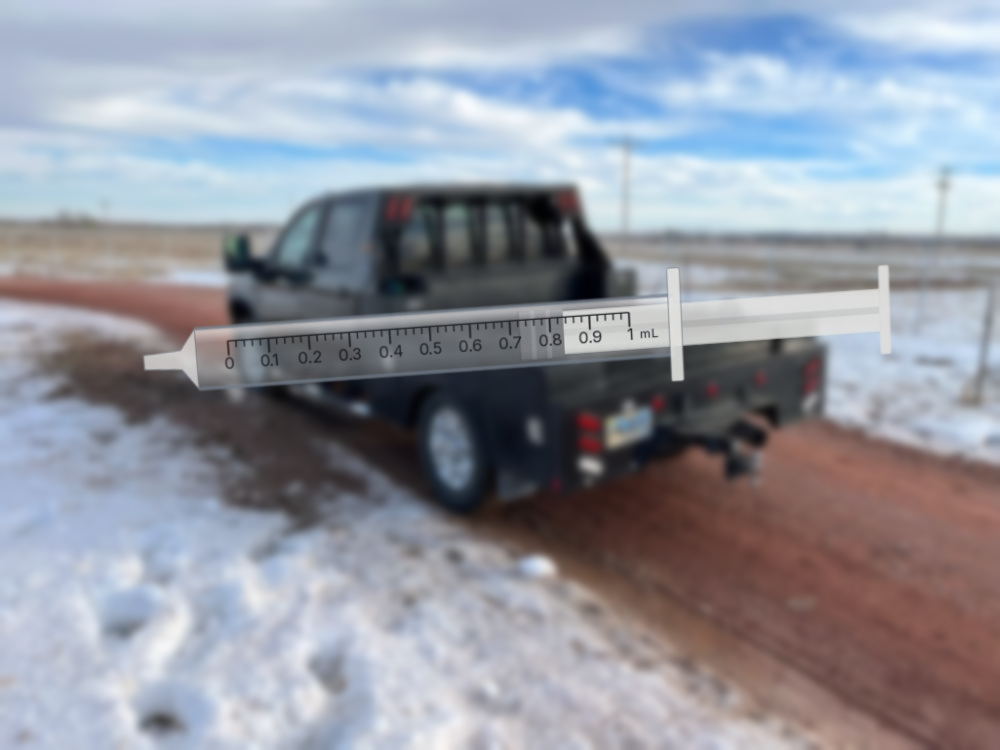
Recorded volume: 0.72 mL
